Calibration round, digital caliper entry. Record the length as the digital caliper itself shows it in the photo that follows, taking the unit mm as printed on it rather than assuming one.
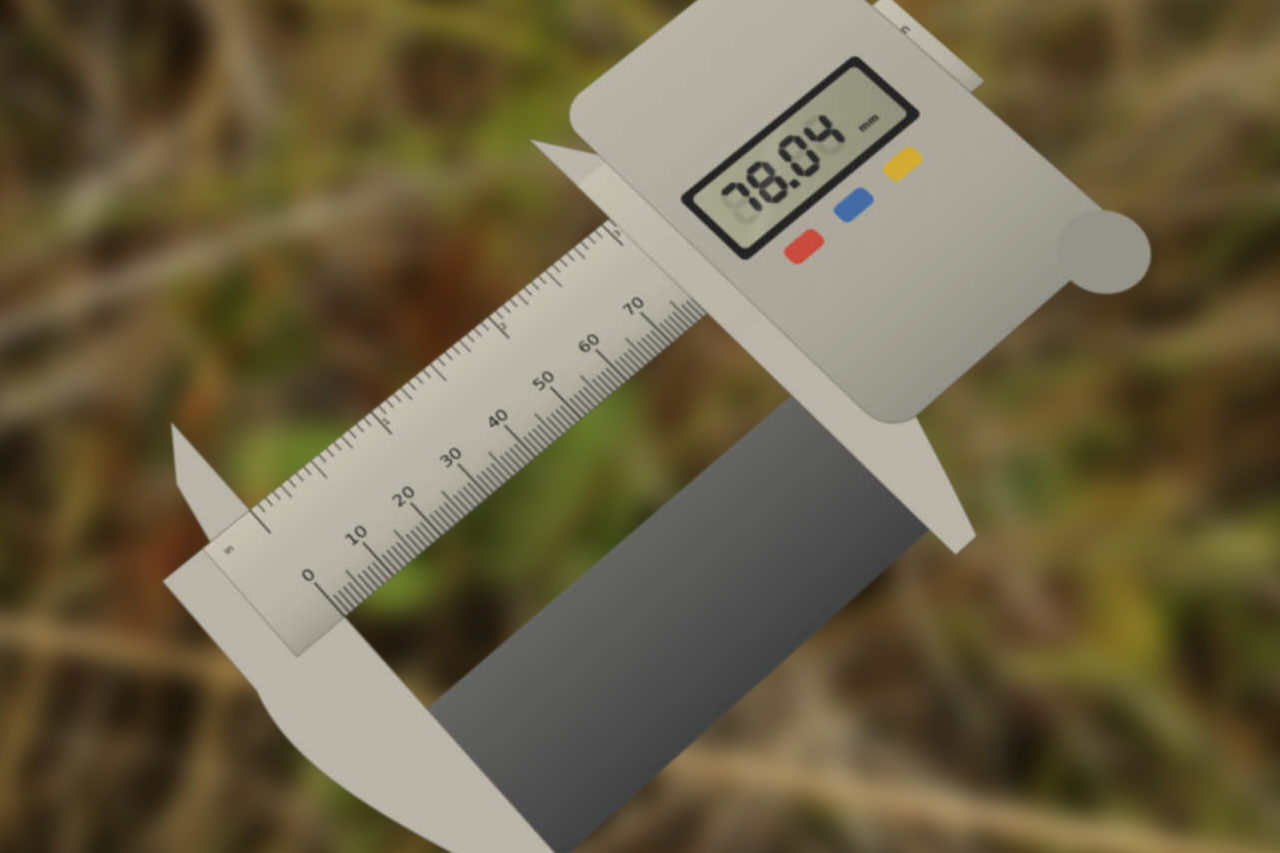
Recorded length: 78.04 mm
